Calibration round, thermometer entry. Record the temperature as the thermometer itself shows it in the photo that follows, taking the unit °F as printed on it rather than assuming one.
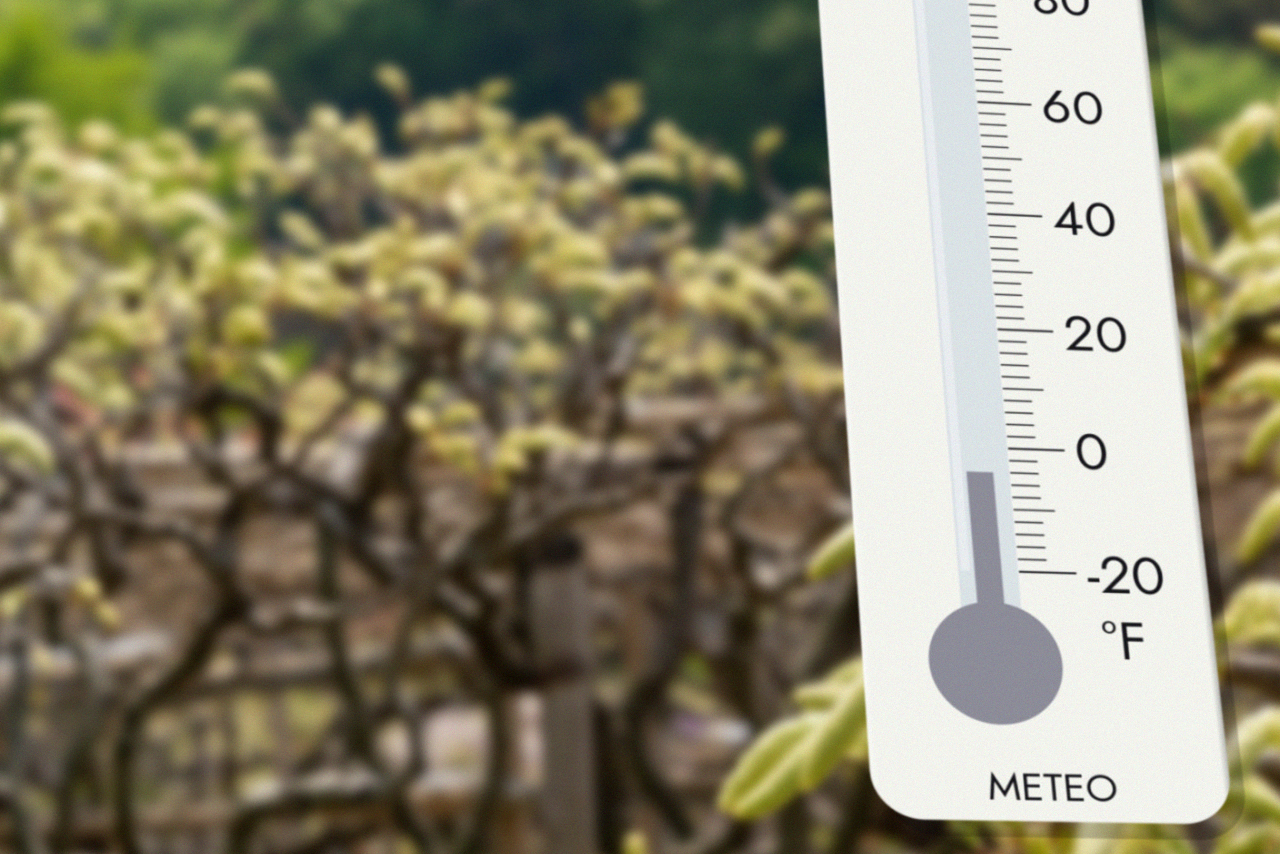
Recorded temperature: -4 °F
